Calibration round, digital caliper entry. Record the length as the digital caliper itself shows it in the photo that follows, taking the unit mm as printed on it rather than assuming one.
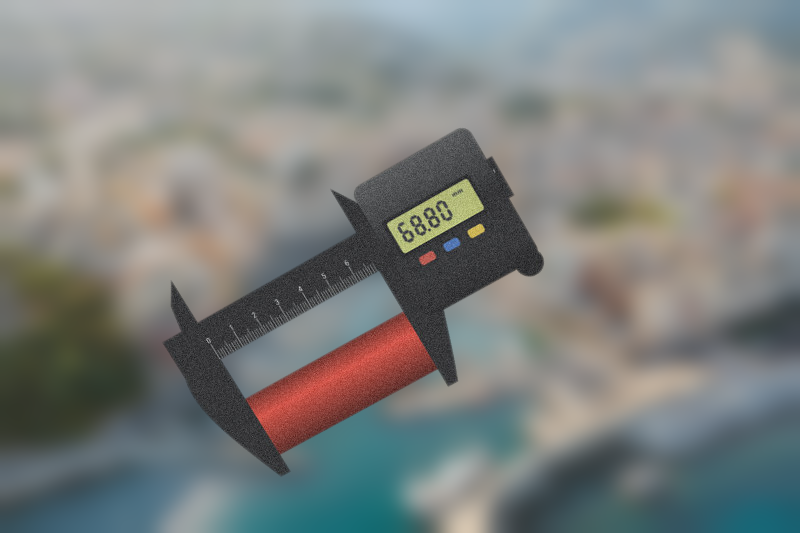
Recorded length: 68.80 mm
